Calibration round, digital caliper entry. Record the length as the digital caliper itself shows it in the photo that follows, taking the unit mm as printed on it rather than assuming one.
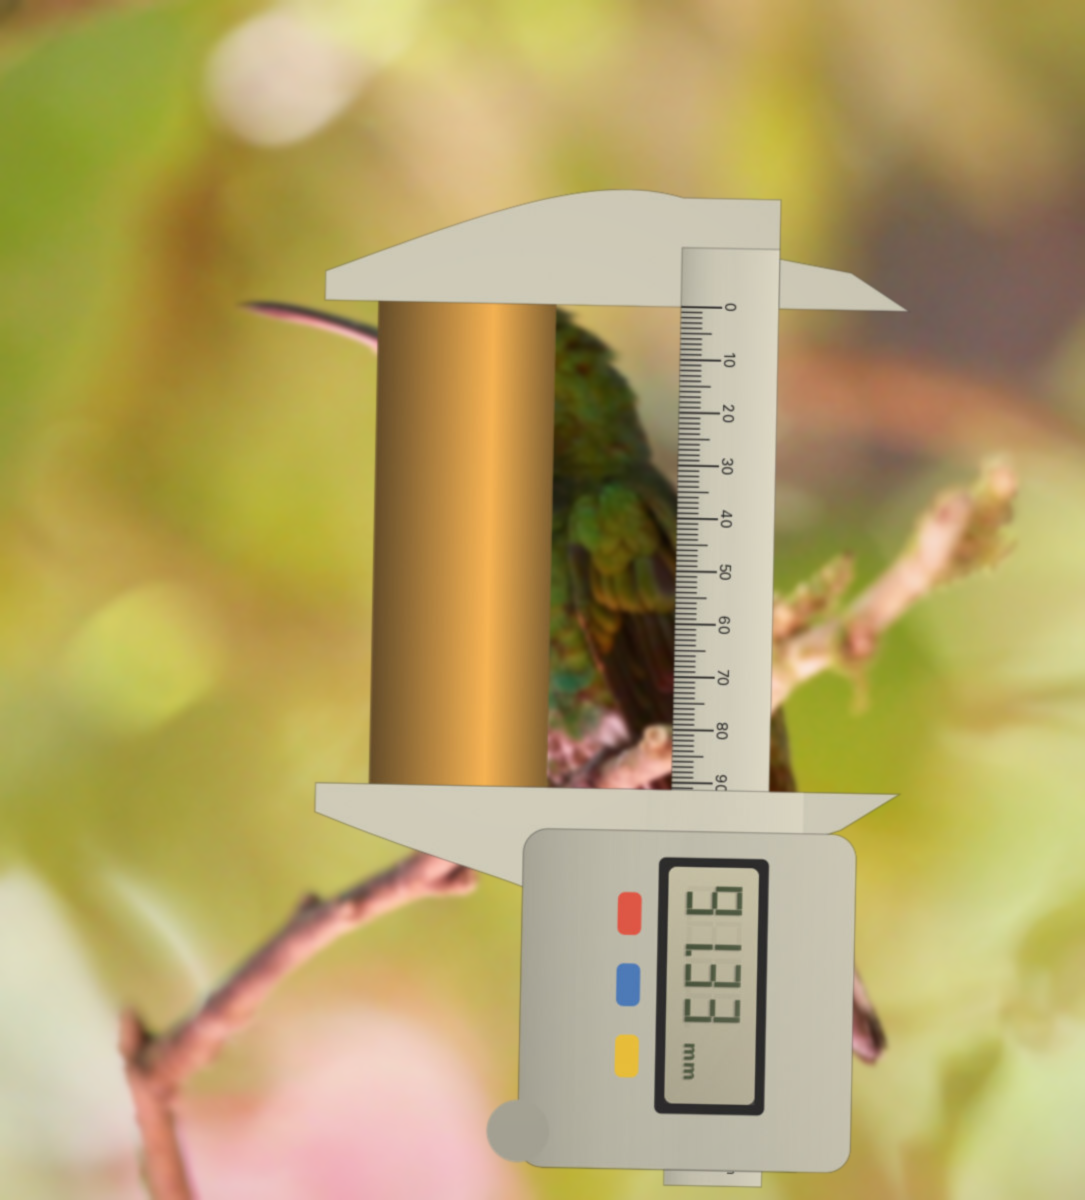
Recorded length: 91.33 mm
